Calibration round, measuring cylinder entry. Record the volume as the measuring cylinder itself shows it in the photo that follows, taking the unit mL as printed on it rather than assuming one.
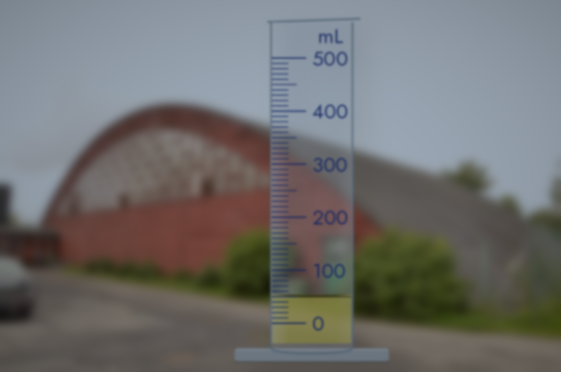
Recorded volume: 50 mL
